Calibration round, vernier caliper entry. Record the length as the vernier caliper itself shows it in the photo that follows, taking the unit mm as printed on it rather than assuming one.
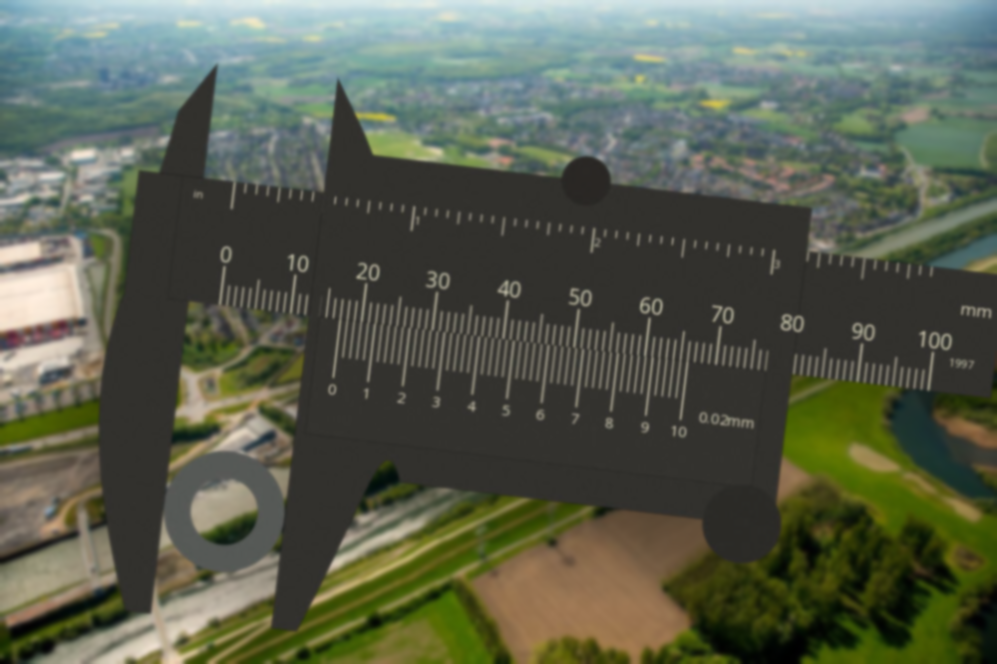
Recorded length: 17.0 mm
